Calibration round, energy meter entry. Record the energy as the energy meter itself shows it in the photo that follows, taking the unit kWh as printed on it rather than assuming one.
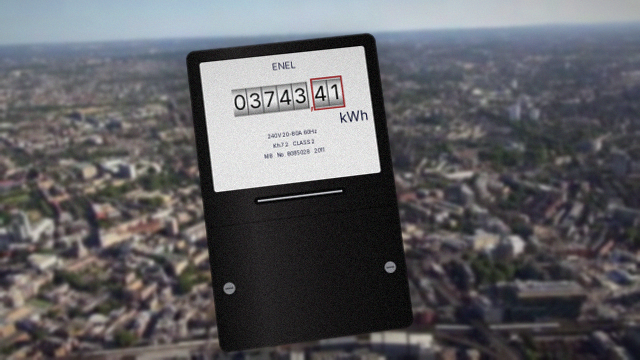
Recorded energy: 3743.41 kWh
